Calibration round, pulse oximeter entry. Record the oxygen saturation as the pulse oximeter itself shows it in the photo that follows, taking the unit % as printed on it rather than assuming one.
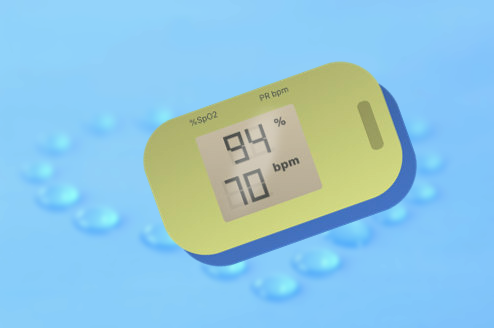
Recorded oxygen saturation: 94 %
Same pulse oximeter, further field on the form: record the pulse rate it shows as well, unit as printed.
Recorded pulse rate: 70 bpm
